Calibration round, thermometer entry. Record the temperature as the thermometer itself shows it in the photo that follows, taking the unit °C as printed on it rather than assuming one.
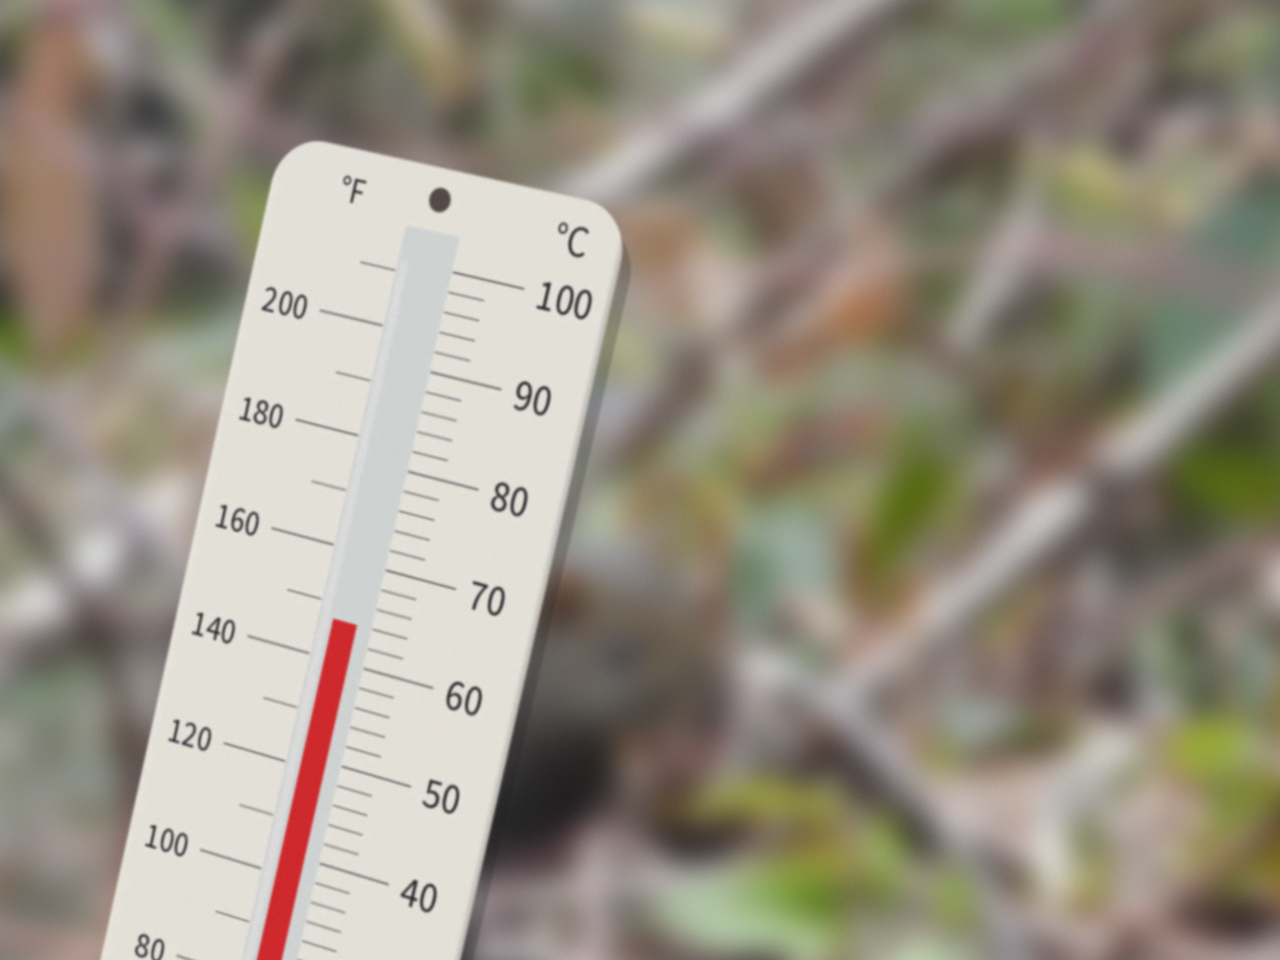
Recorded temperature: 64 °C
